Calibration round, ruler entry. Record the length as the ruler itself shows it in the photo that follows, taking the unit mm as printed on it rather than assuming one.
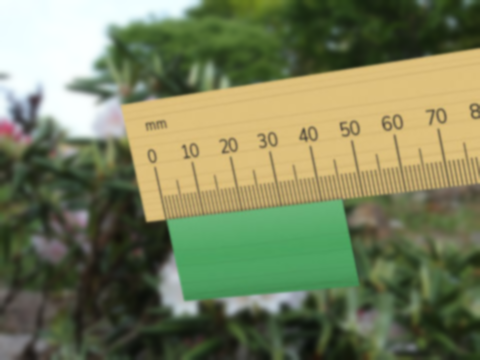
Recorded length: 45 mm
